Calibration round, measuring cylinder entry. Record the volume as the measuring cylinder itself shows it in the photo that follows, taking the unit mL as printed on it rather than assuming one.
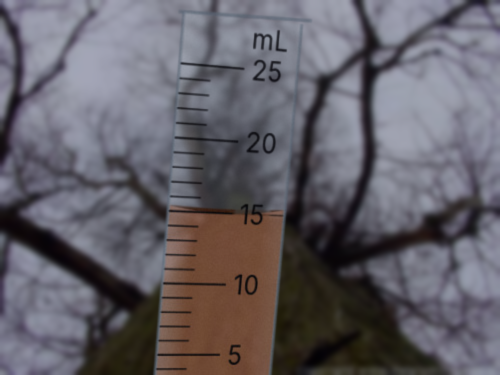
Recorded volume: 15 mL
